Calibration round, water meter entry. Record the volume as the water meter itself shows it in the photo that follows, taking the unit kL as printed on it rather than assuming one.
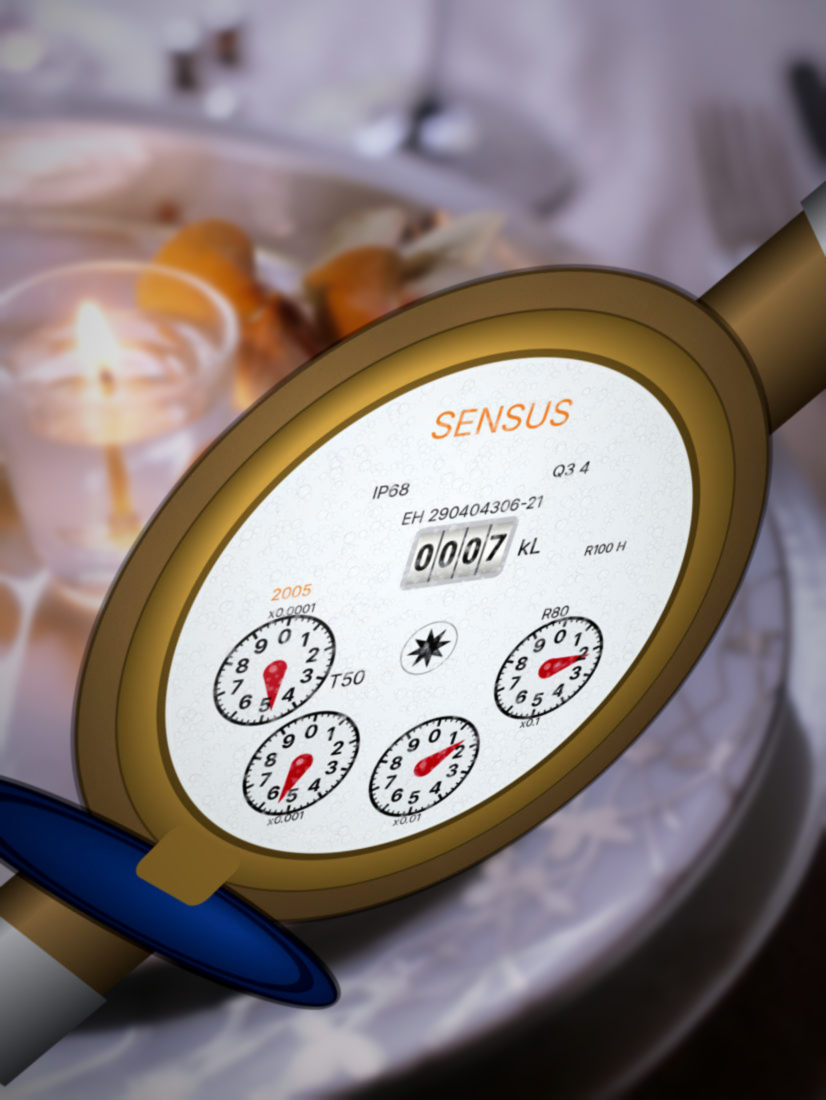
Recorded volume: 7.2154 kL
